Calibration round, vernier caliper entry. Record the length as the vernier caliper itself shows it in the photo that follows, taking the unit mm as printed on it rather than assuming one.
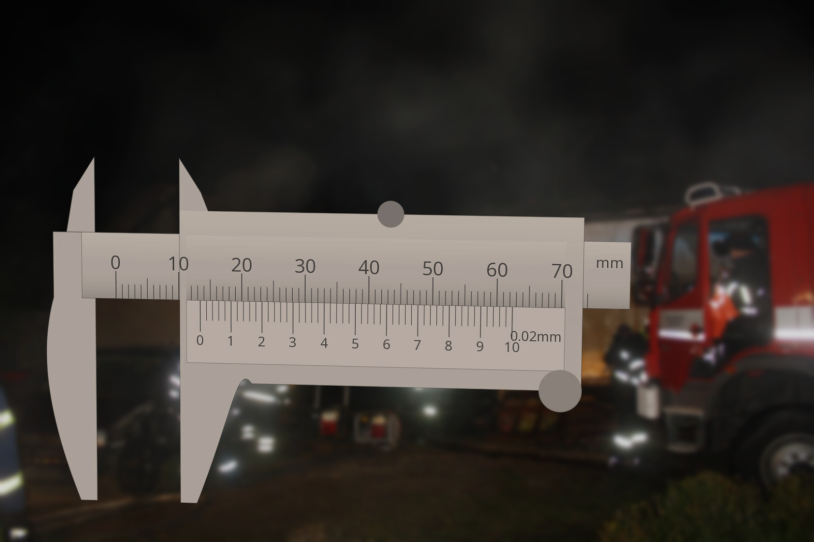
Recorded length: 13.4 mm
